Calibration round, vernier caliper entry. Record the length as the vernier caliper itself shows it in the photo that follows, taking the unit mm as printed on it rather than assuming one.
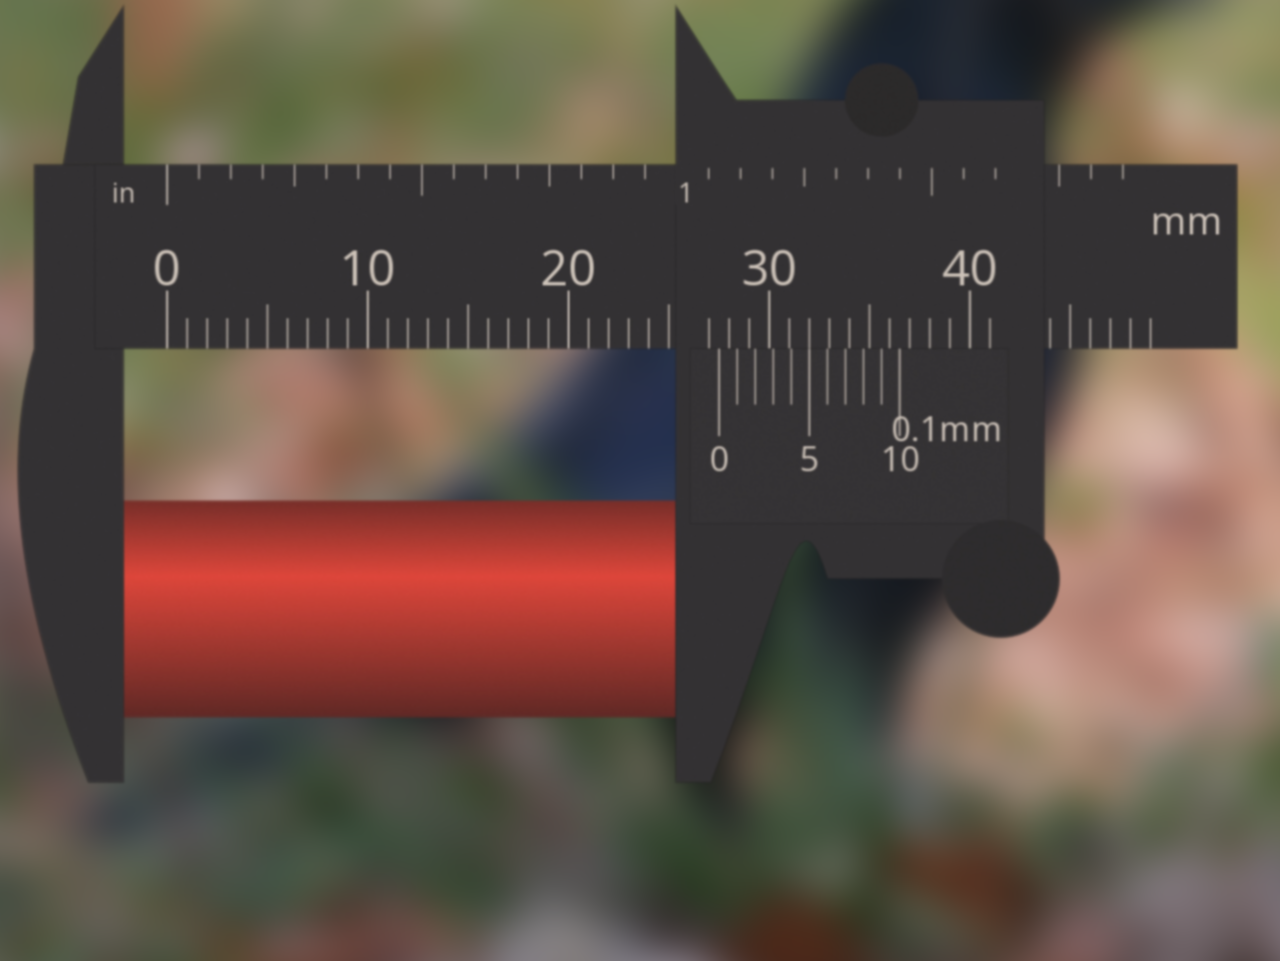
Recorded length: 27.5 mm
